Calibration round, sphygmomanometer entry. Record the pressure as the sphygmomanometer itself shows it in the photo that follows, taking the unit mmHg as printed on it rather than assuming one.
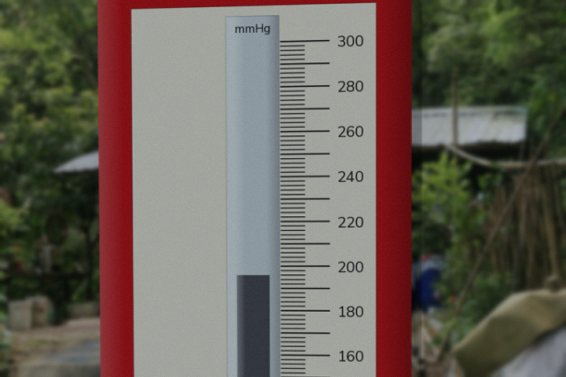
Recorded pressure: 196 mmHg
